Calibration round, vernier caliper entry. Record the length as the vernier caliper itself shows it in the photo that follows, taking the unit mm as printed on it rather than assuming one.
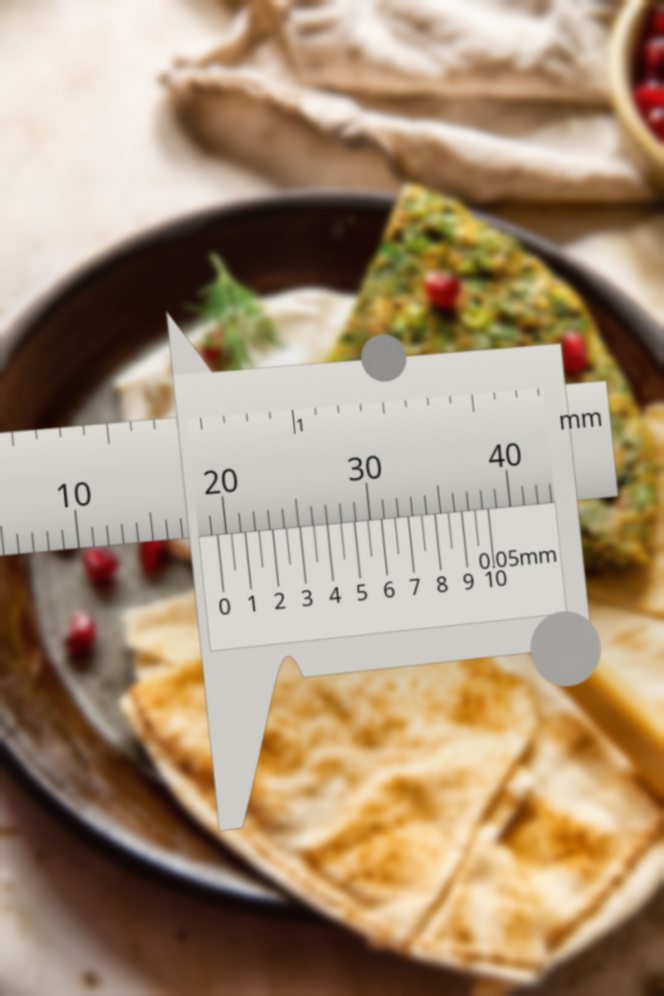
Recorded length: 19.4 mm
